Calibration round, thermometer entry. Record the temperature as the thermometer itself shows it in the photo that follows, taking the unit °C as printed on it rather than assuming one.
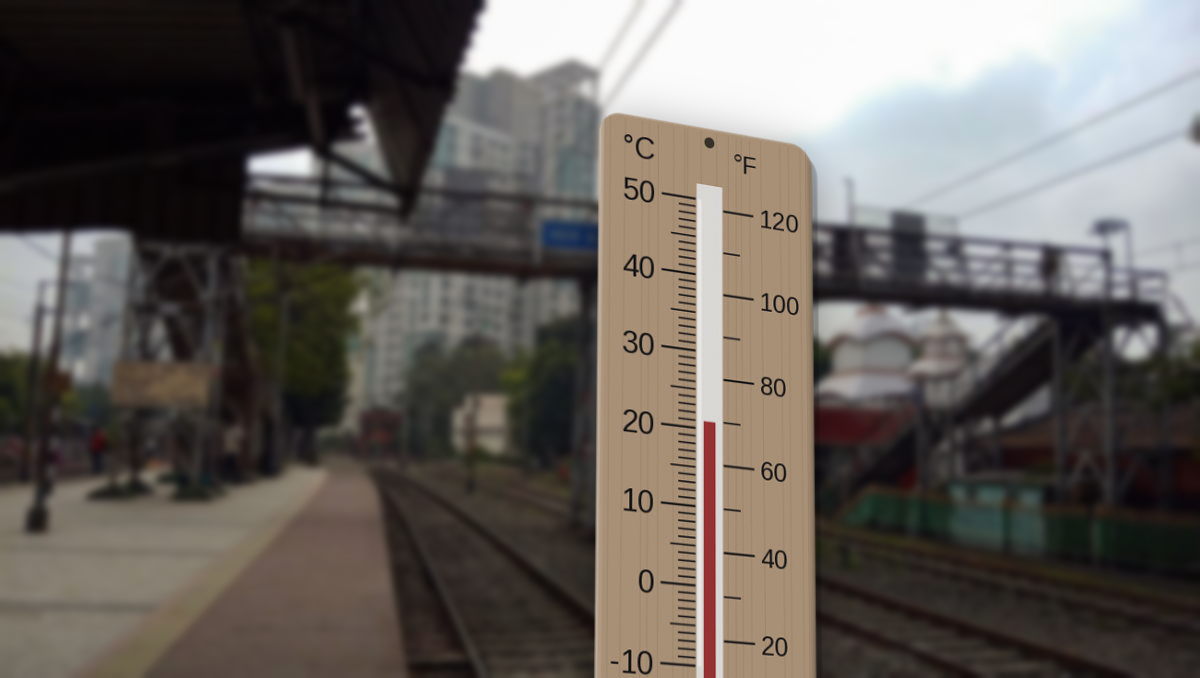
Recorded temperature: 21 °C
